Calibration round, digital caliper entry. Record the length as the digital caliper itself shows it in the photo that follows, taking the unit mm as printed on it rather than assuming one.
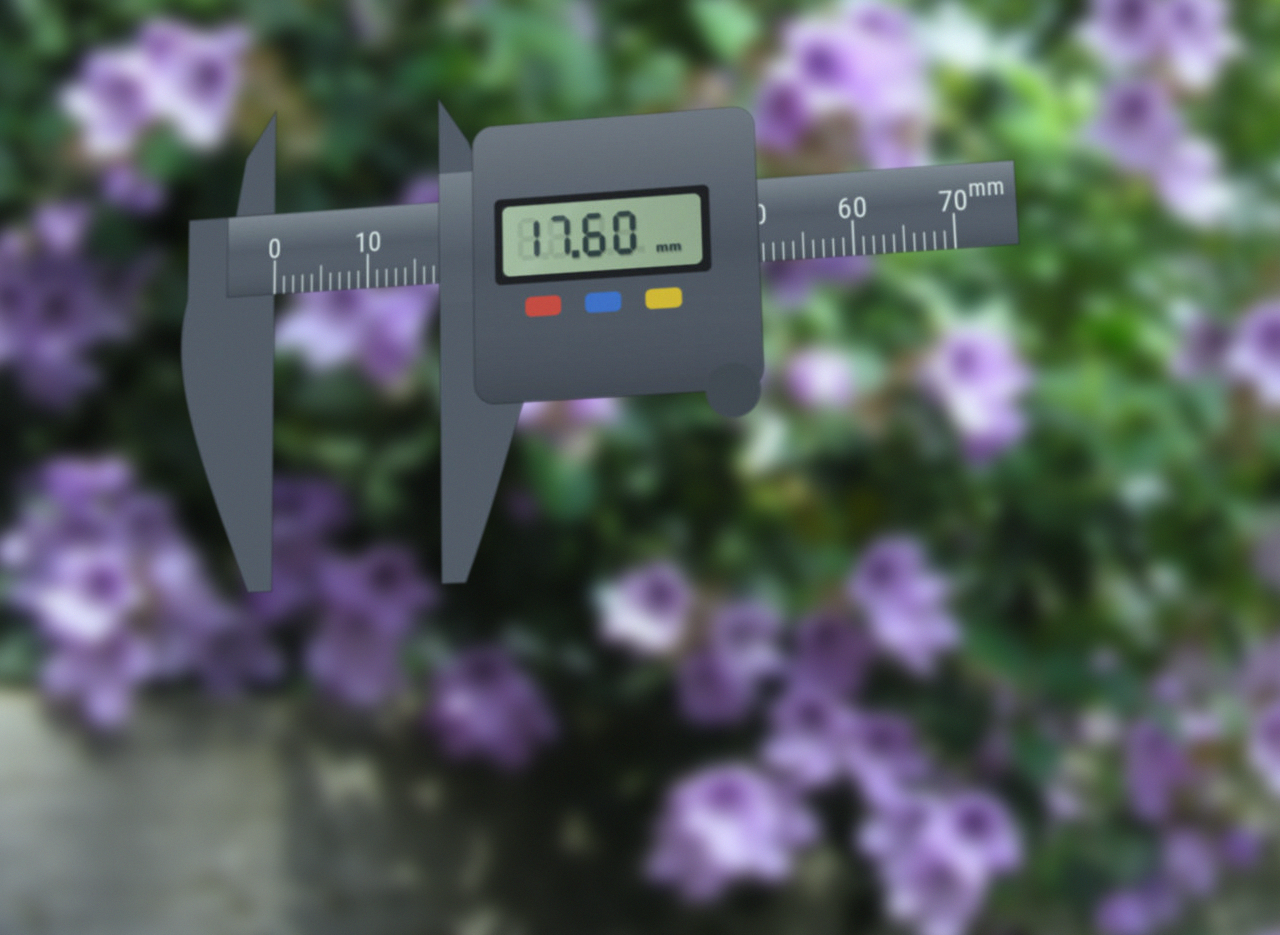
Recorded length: 17.60 mm
